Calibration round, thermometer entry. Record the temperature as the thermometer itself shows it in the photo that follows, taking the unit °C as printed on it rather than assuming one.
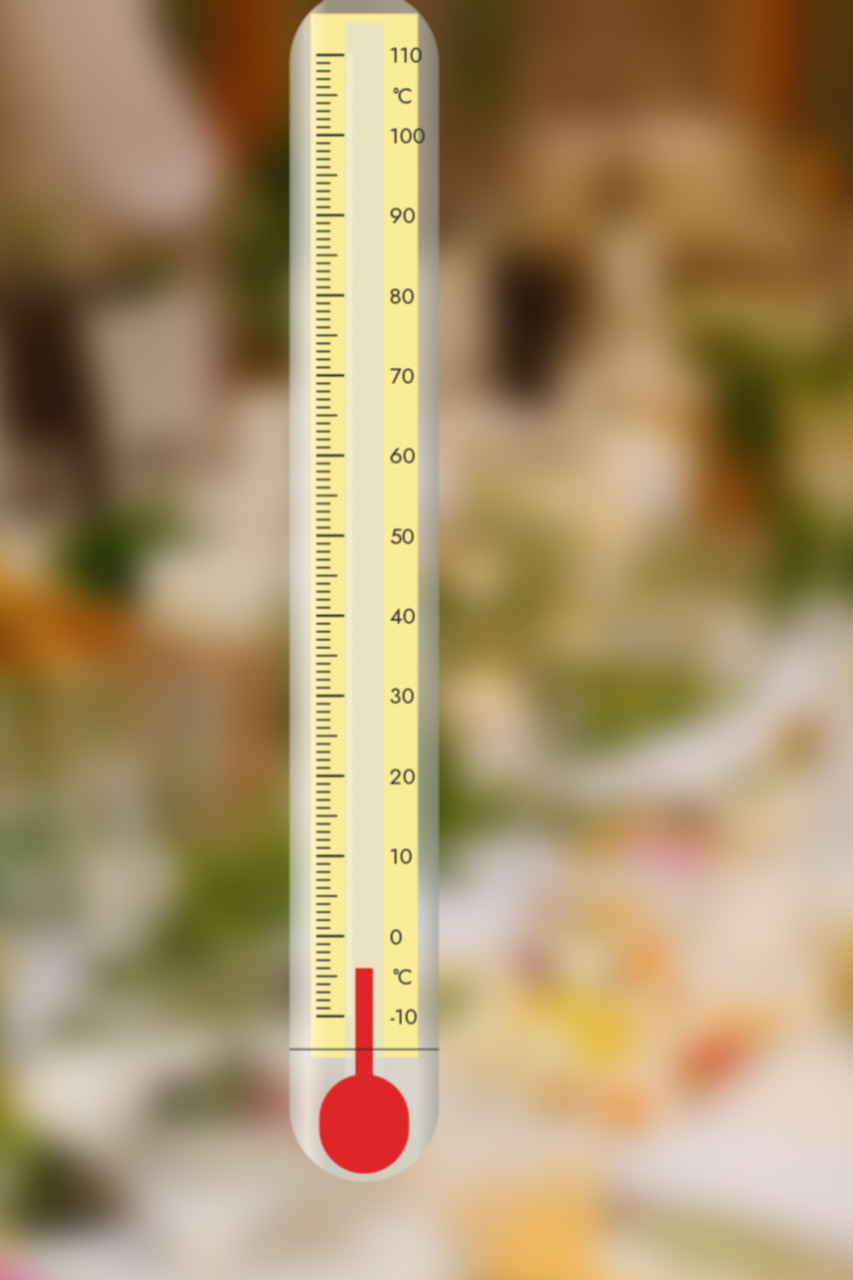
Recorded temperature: -4 °C
